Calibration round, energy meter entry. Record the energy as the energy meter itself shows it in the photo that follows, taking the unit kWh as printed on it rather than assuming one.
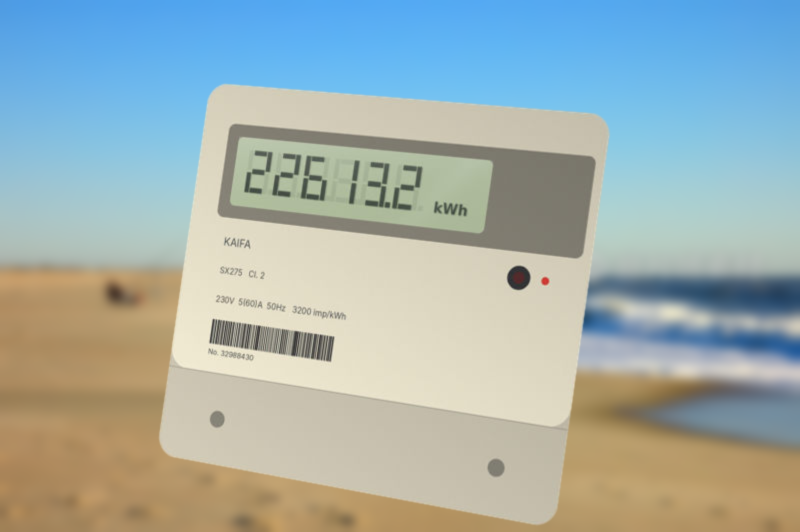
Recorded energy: 22613.2 kWh
